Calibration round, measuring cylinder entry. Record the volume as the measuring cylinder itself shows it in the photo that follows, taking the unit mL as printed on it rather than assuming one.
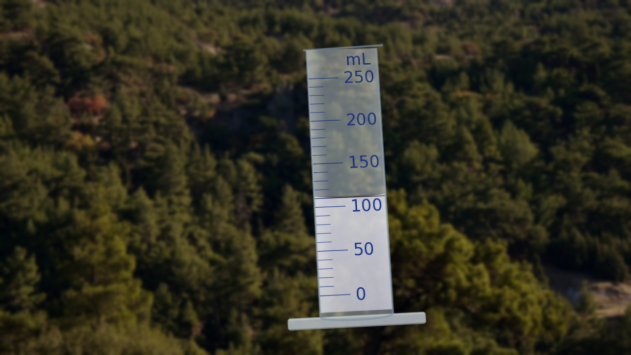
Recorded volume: 110 mL
